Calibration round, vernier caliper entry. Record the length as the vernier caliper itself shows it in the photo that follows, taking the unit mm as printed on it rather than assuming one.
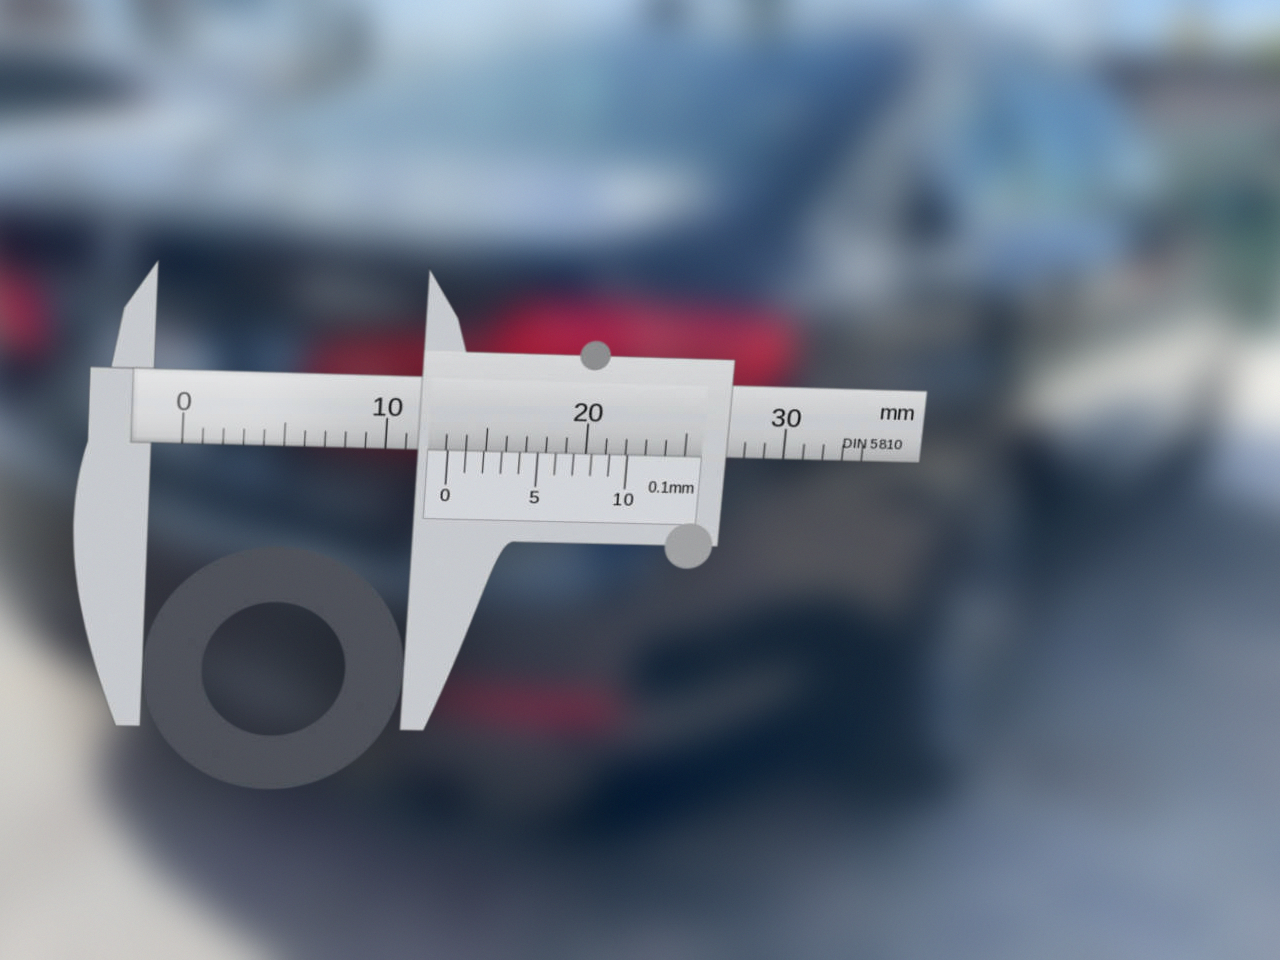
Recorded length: 13.1 mm
